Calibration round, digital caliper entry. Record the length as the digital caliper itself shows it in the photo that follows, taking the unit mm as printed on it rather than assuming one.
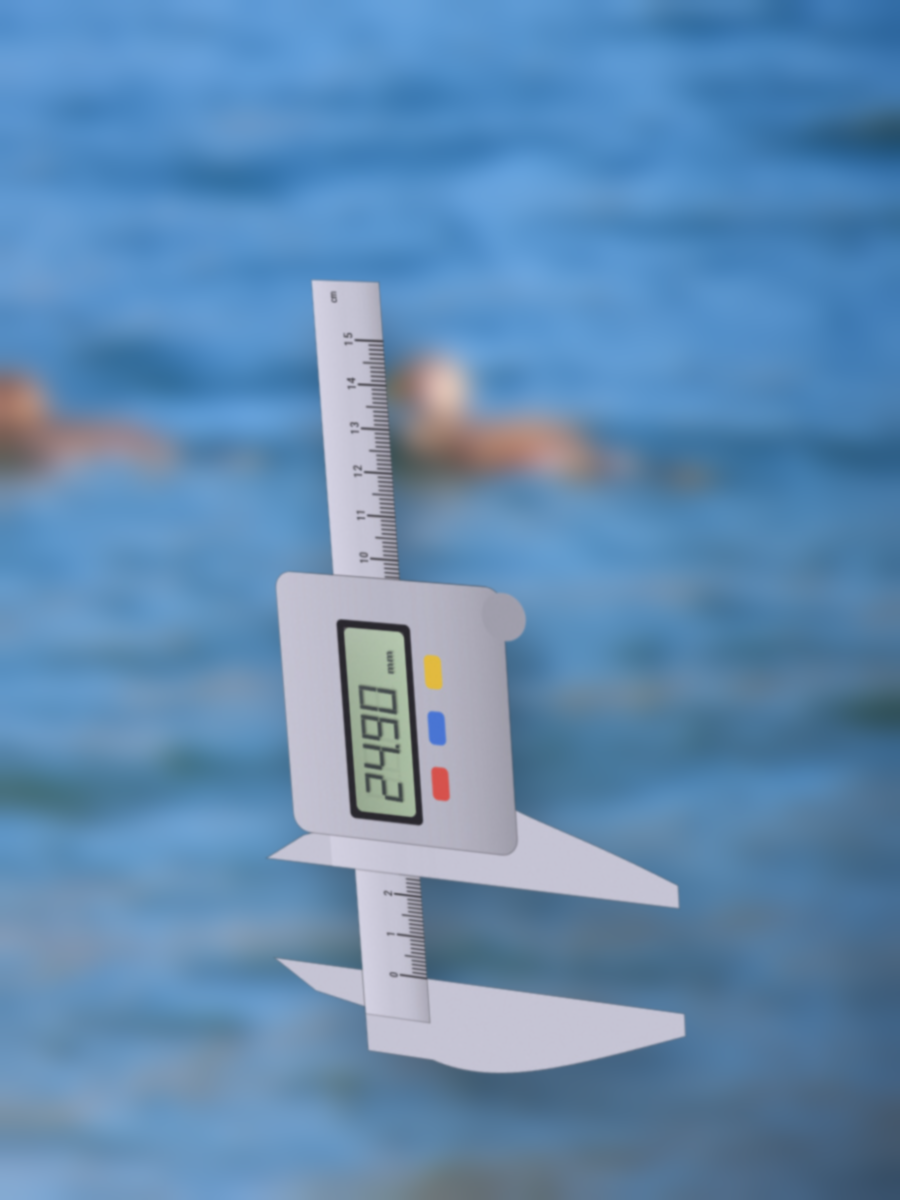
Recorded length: 24.90 mm
